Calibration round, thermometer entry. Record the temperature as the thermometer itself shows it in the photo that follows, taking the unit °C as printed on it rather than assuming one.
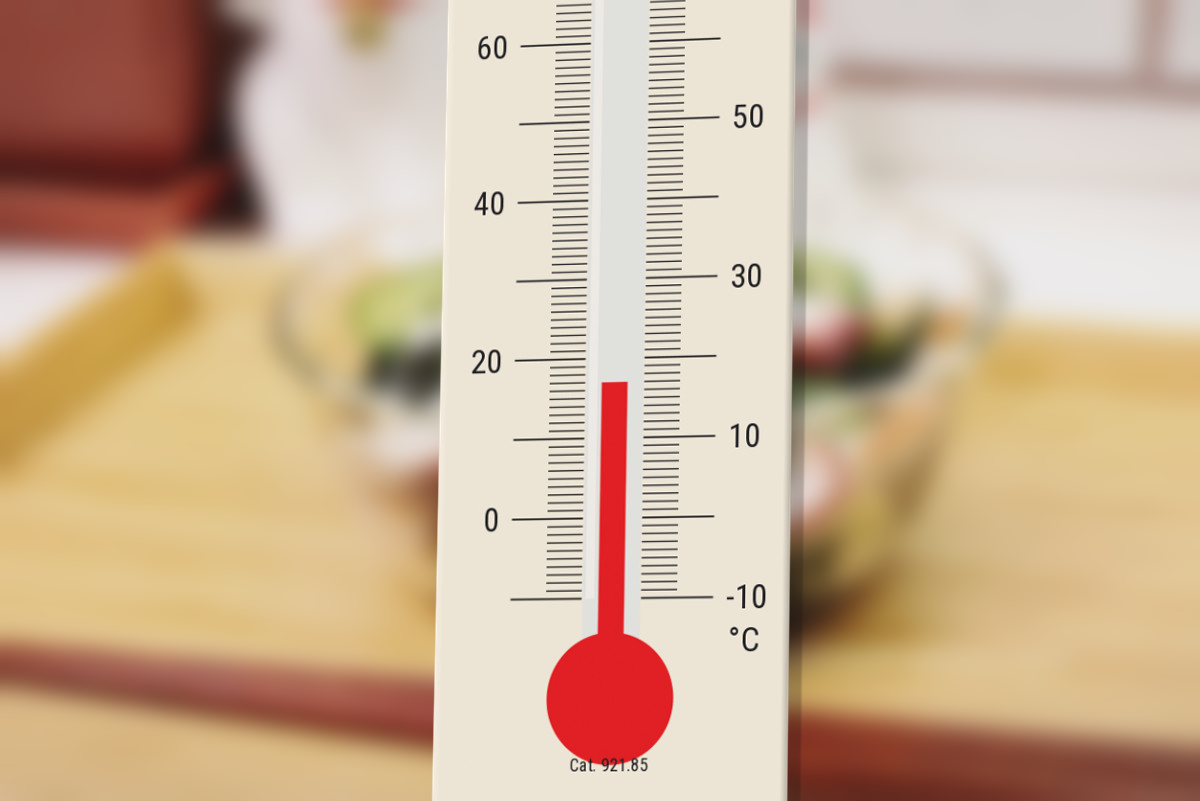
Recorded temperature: 17 °C
